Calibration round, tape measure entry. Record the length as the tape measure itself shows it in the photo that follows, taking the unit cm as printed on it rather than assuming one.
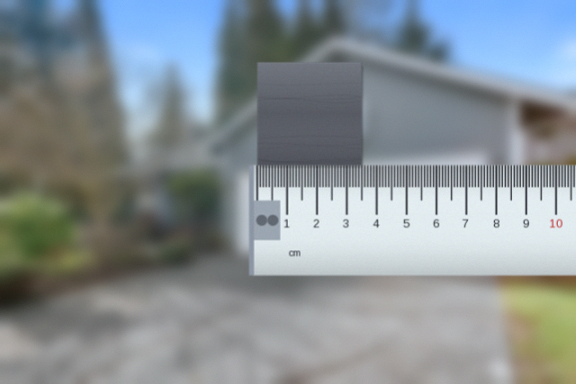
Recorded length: 3.5 cm
